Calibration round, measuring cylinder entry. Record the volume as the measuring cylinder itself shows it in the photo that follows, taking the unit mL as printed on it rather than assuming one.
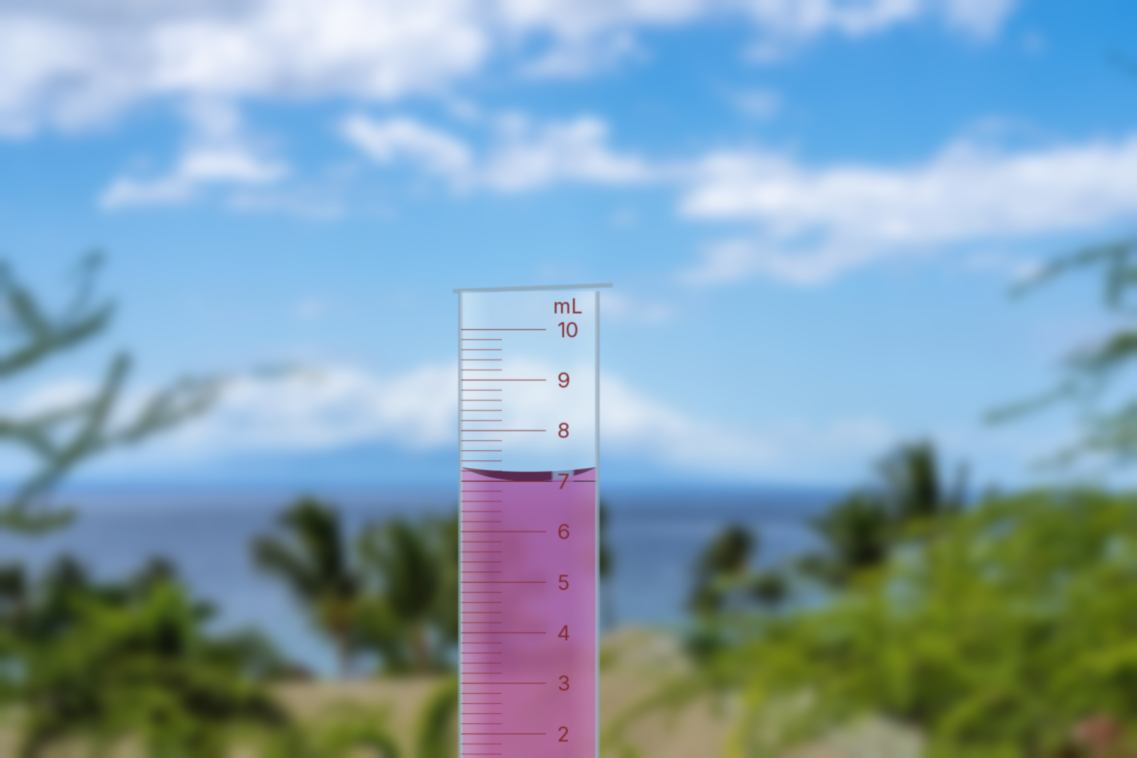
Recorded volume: 7 mL
